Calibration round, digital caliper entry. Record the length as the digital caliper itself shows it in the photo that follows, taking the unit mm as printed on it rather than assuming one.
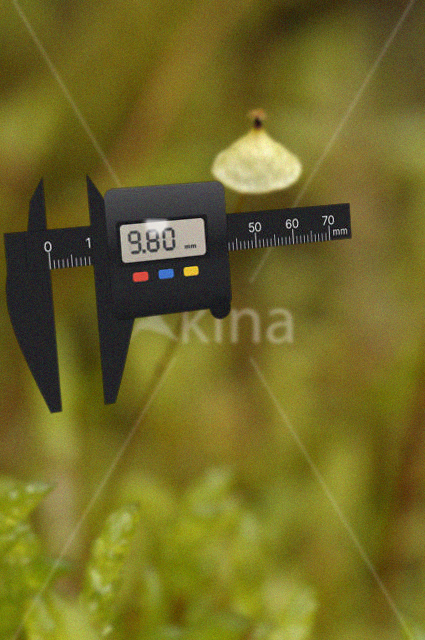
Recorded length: 9.80 mm
